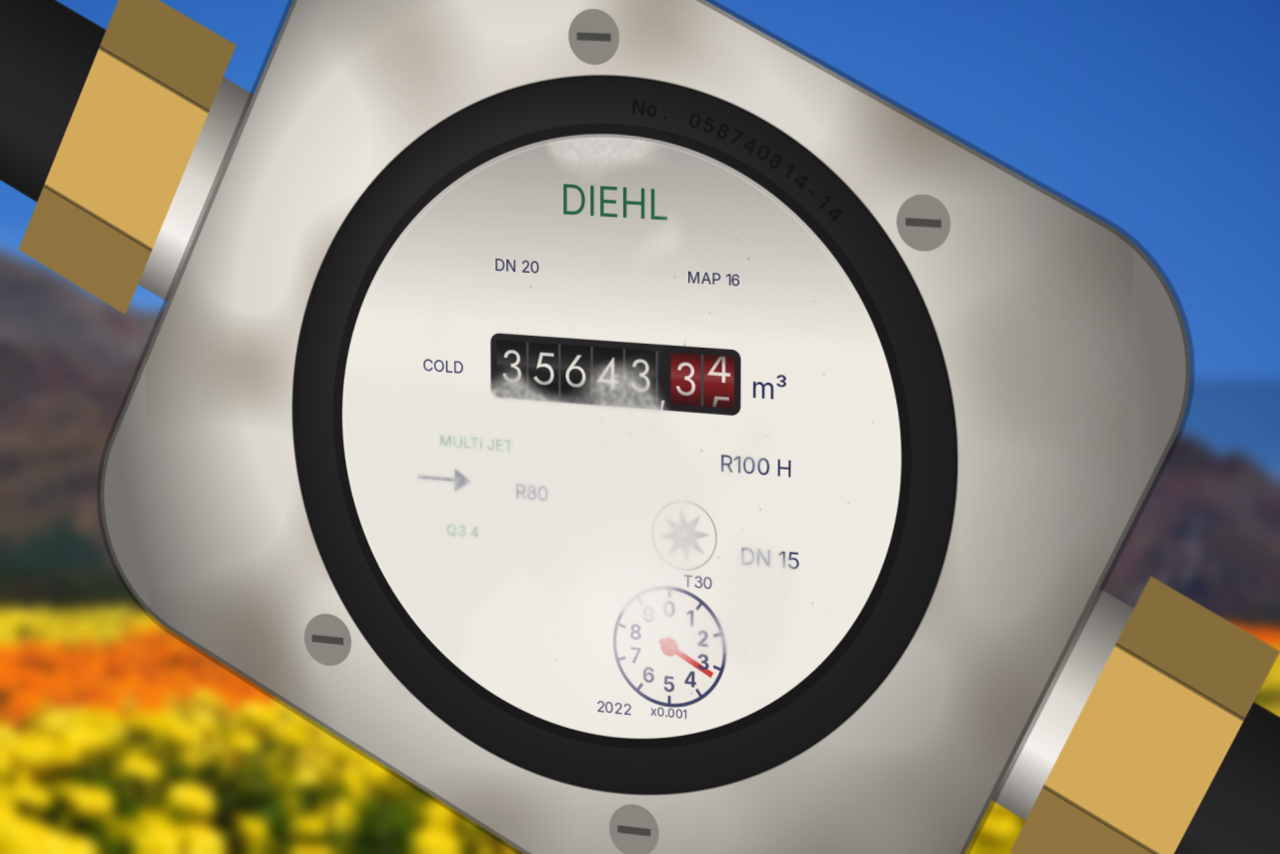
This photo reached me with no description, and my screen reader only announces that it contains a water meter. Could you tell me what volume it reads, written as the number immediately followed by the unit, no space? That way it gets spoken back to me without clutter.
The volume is 35643.343m³
